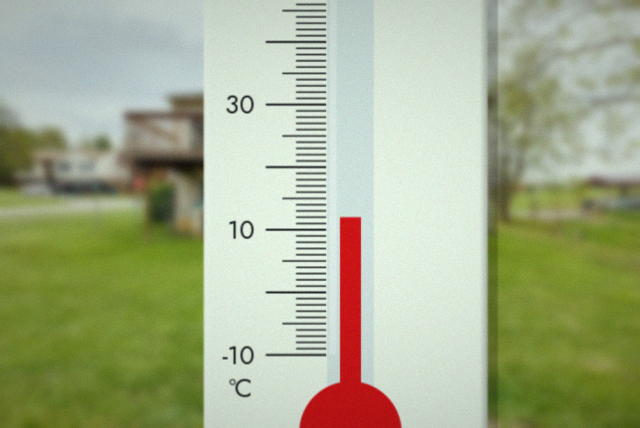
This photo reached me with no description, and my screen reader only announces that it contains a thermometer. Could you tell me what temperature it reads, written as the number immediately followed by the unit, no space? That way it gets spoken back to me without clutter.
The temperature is 12°C
